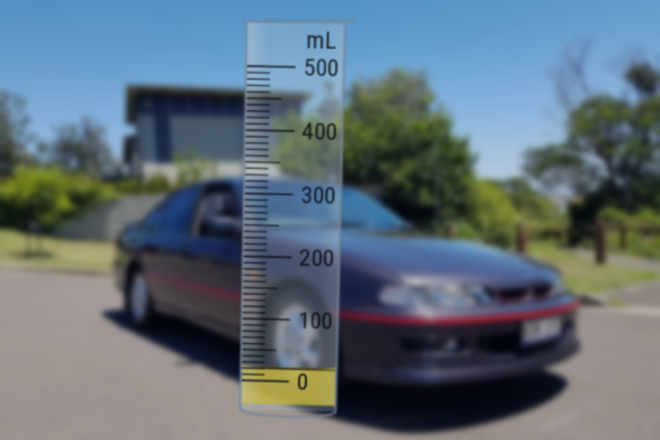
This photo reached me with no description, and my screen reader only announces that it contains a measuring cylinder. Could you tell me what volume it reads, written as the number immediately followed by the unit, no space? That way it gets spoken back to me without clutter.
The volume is 20mL
